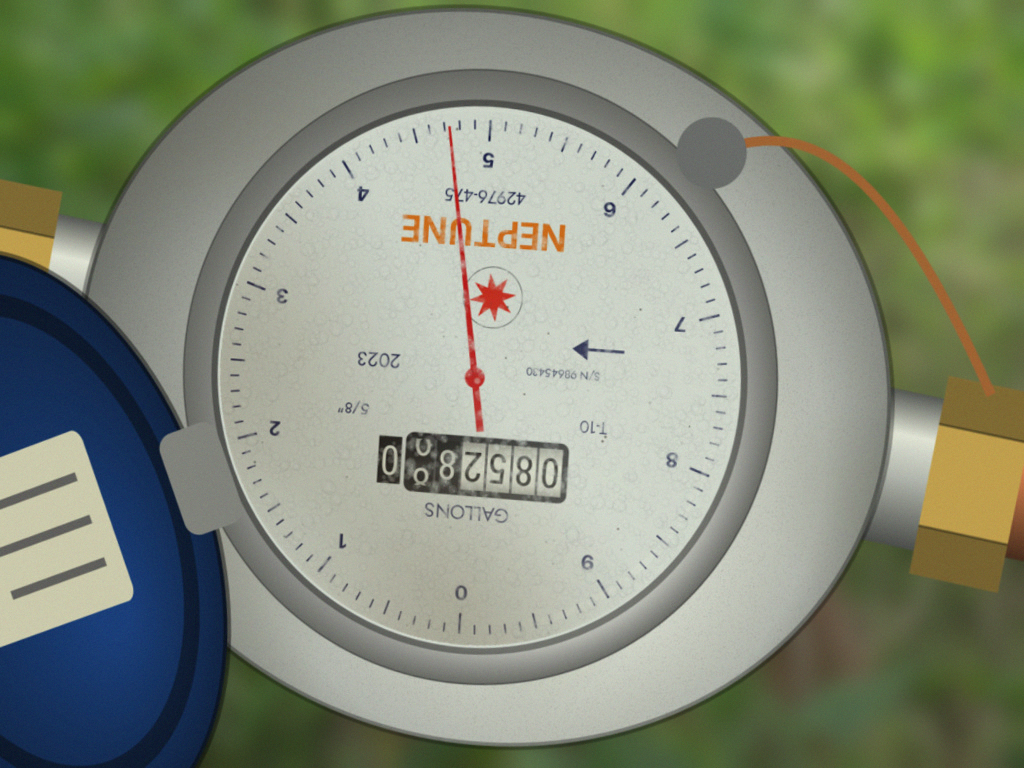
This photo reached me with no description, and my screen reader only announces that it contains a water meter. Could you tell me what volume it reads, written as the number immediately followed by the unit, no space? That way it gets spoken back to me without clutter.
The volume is 852884.7gal
